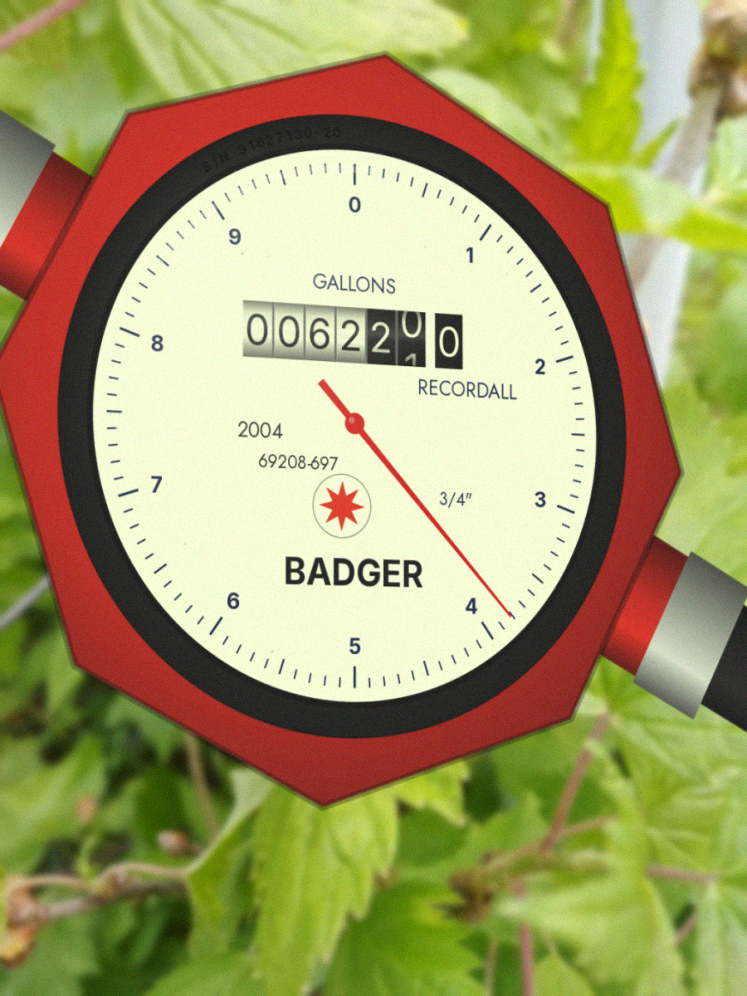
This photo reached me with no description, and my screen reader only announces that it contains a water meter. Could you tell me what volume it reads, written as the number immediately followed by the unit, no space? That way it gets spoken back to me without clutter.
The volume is 62203.8gal
